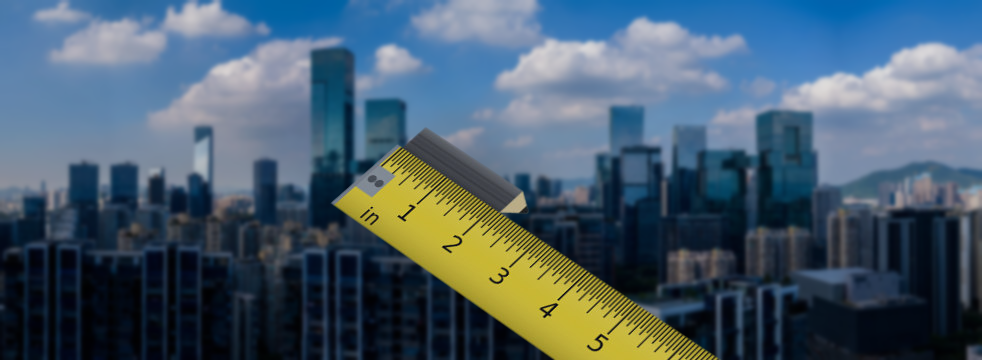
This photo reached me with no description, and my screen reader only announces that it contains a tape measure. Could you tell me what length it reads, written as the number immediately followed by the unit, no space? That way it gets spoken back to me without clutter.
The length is 2.5in
